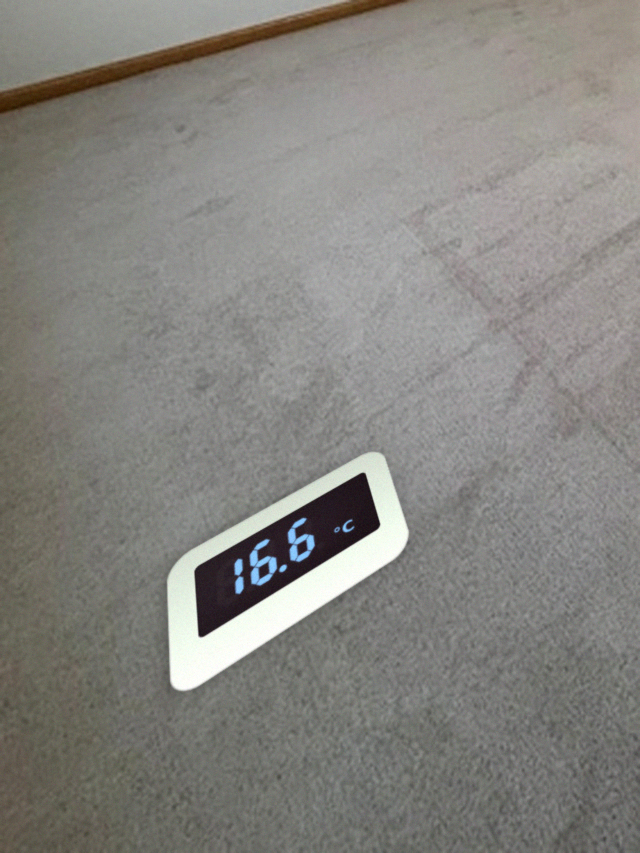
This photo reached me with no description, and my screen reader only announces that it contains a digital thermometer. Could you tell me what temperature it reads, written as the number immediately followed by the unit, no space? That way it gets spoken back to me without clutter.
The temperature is 16.6°C
